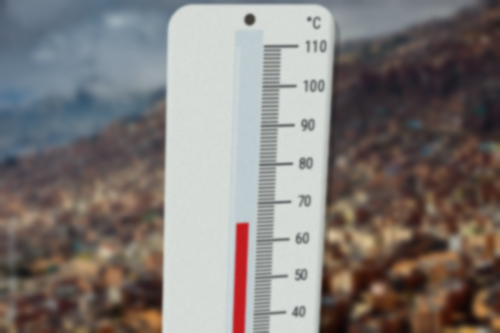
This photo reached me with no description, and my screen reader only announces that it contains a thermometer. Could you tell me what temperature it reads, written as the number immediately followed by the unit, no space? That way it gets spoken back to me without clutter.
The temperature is 65°C
